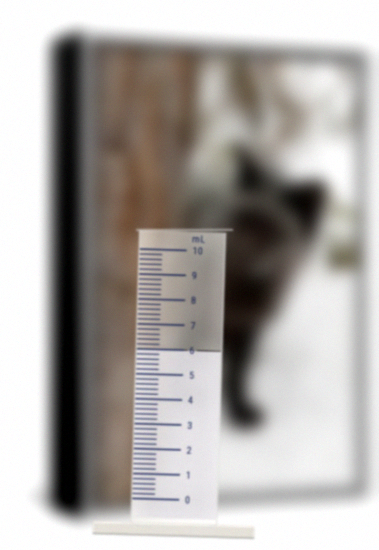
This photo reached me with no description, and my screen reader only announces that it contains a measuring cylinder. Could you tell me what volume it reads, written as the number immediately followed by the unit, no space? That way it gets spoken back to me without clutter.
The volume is 6mL
